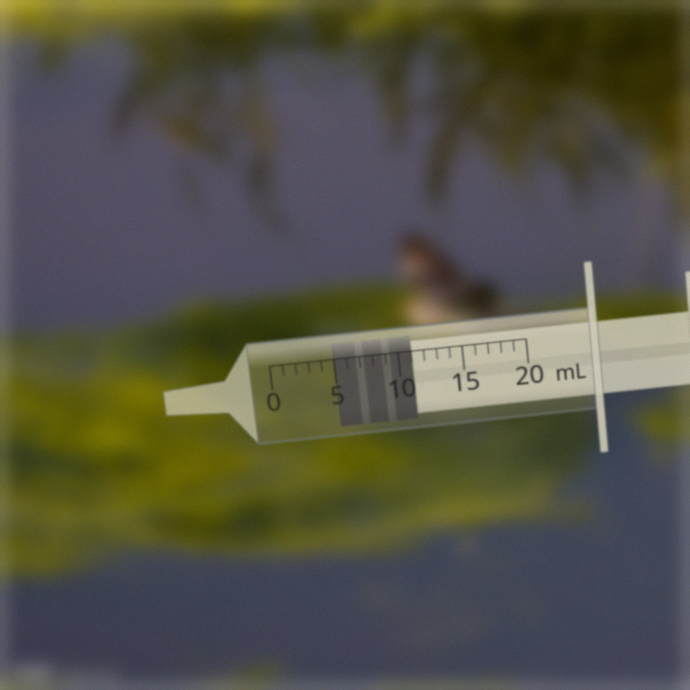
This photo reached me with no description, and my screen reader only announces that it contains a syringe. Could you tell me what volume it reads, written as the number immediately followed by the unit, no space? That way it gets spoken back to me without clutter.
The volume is 5mL
